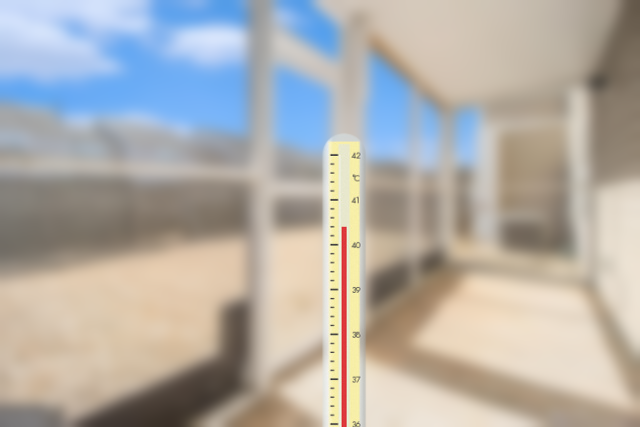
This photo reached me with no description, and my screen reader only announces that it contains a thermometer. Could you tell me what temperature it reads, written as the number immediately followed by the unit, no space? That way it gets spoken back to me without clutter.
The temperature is 40.4°C
